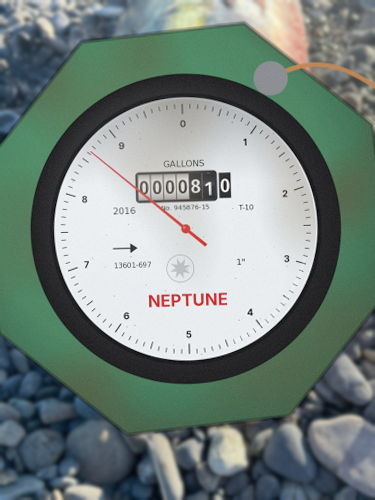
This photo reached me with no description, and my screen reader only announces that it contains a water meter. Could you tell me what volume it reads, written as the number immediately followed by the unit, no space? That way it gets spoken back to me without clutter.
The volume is 808.6gal
